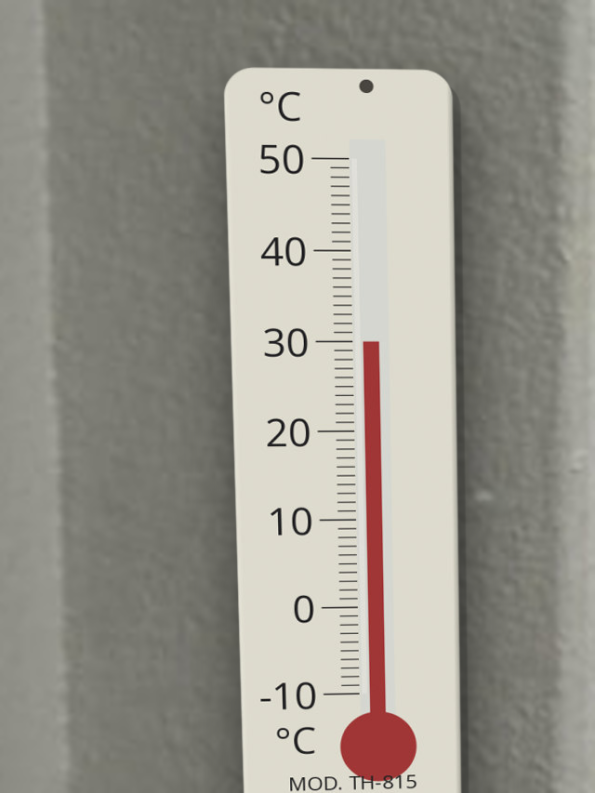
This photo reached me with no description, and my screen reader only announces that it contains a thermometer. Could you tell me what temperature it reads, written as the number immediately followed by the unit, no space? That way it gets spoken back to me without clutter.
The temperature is 30°C
